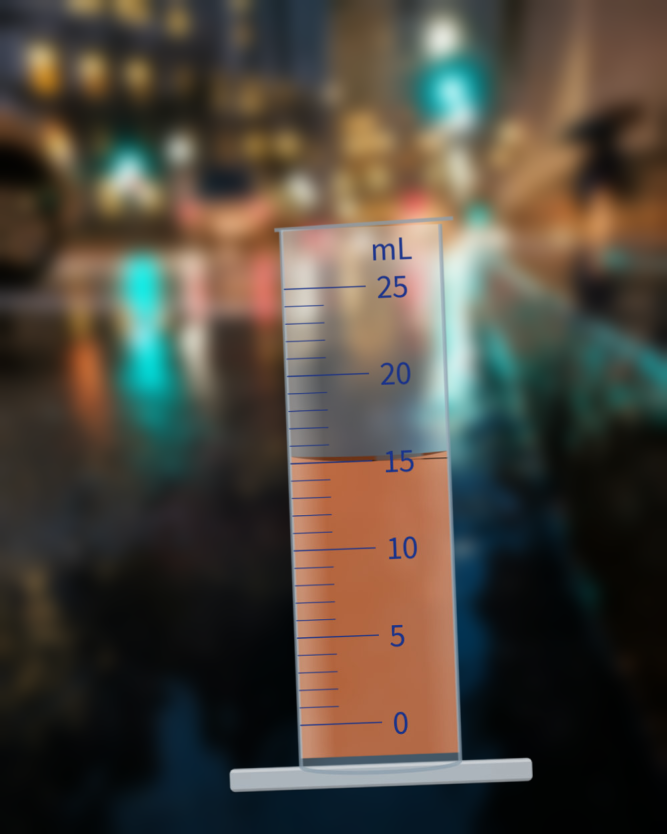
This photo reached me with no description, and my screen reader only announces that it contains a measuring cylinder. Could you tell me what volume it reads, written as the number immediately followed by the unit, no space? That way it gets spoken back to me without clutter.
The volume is 15mL
